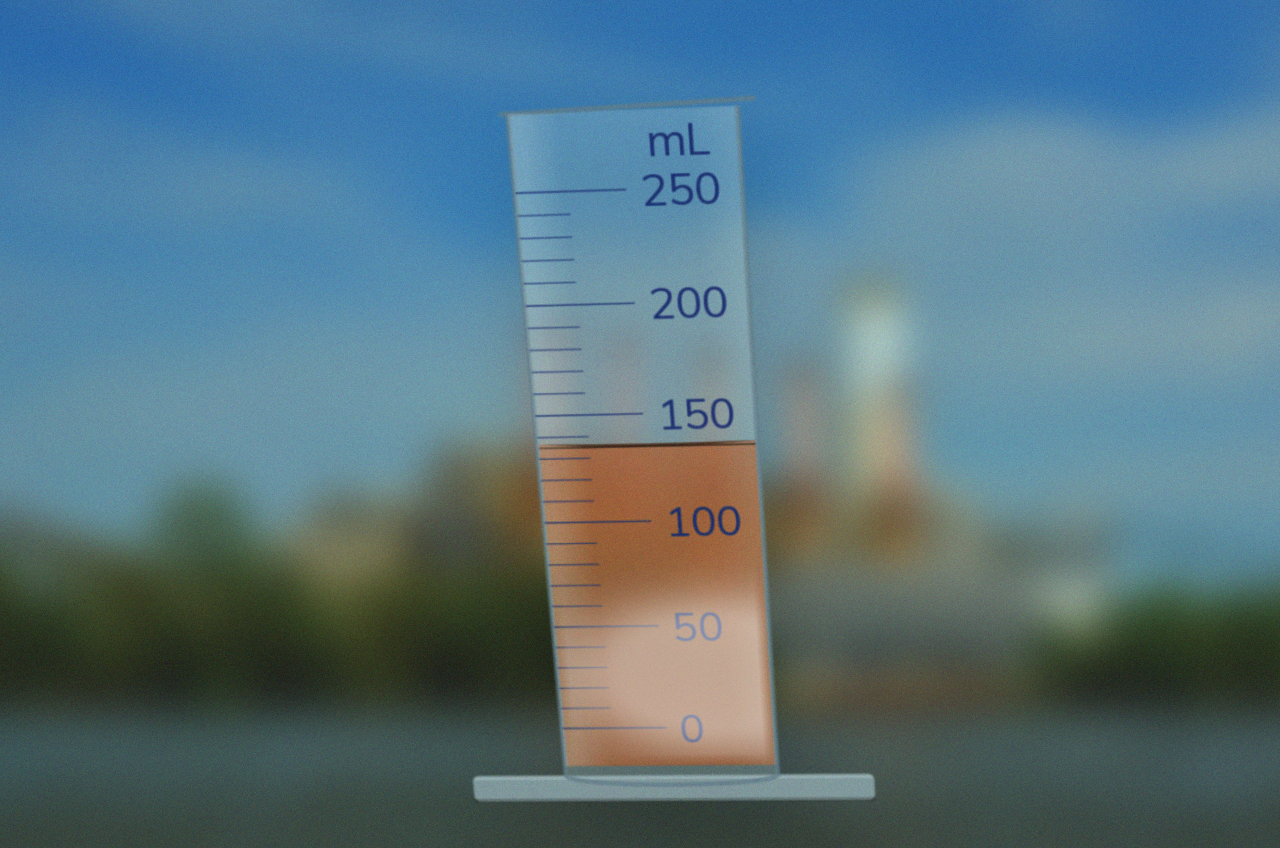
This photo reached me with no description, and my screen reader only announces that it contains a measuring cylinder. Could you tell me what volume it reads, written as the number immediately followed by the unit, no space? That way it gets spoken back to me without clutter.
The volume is 135mL
